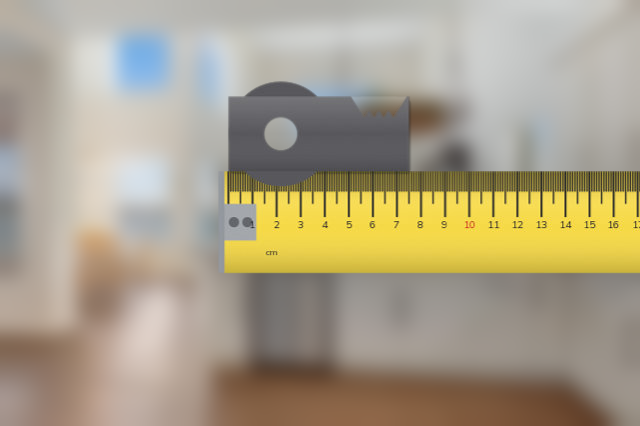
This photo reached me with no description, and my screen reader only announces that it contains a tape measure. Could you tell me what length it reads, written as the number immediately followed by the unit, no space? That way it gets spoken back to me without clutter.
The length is 7.5cm
